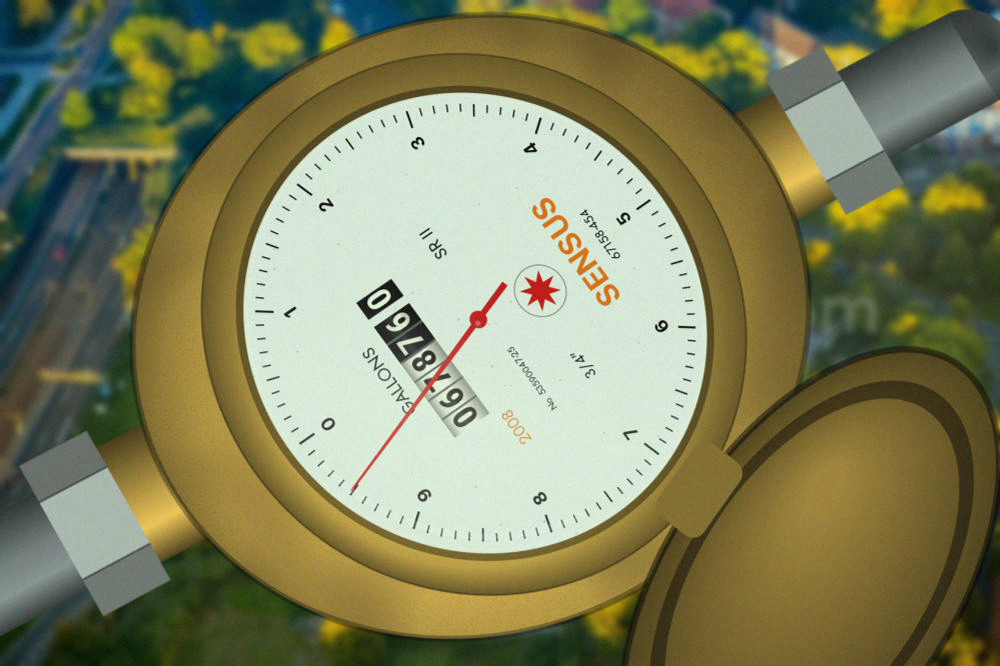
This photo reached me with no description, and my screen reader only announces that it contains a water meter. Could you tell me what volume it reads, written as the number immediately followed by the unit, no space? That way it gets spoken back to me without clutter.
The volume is 678759.5gal
